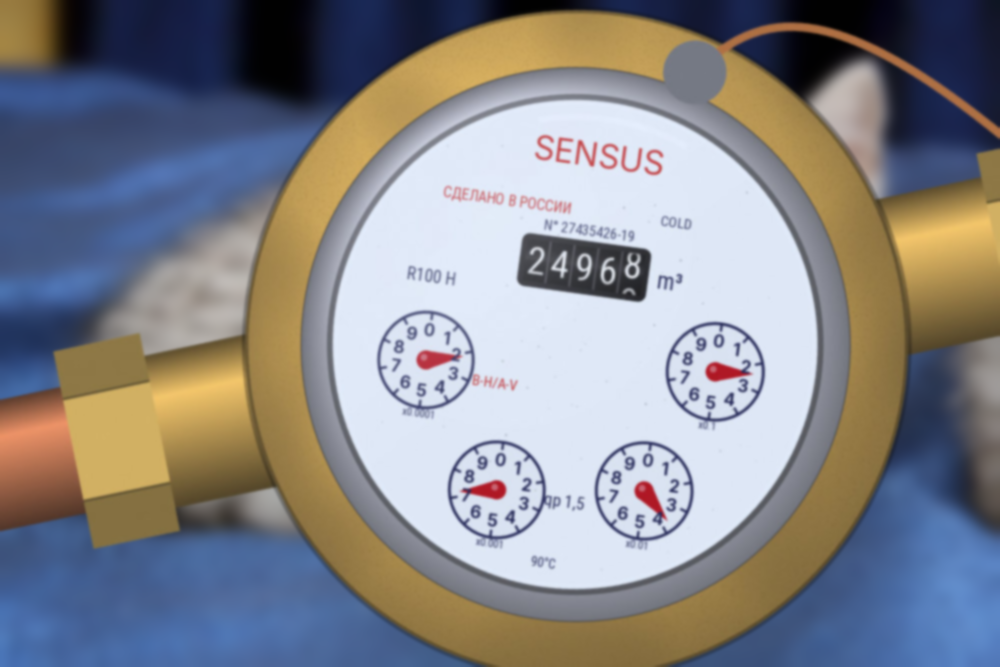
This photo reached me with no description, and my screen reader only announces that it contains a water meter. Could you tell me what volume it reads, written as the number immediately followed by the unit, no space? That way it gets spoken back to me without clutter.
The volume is 24968.2372m³
